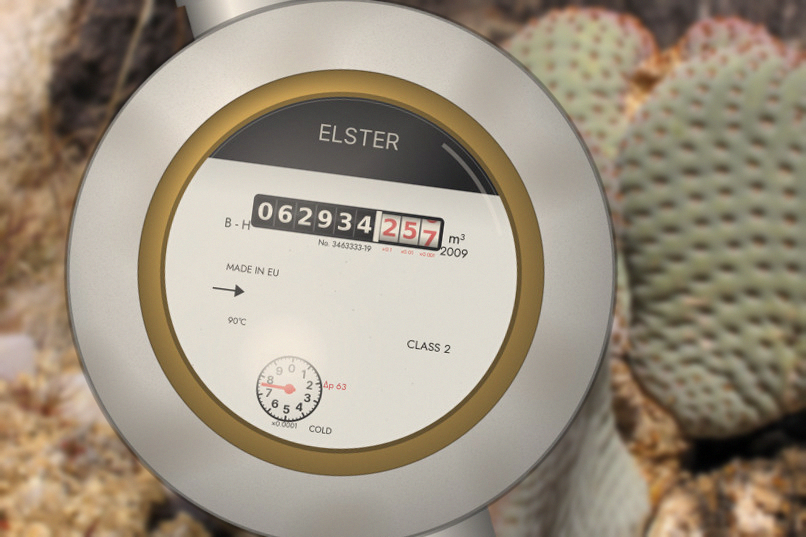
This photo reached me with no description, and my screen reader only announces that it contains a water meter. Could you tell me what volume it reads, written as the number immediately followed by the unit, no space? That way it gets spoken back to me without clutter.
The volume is 62934.2567m³
